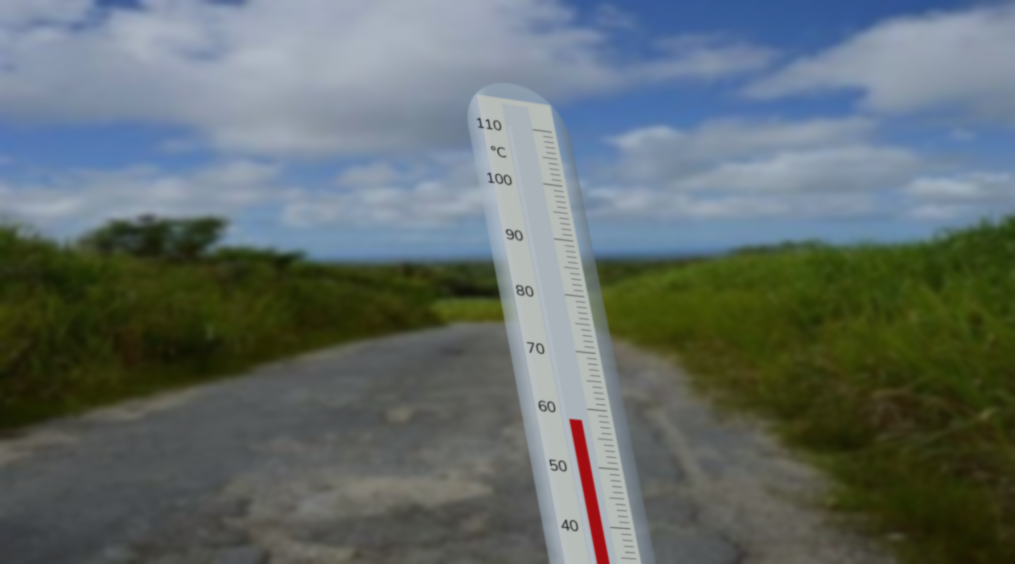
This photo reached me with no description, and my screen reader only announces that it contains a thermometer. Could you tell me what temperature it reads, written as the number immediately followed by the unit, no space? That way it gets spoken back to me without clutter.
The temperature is 58°C
